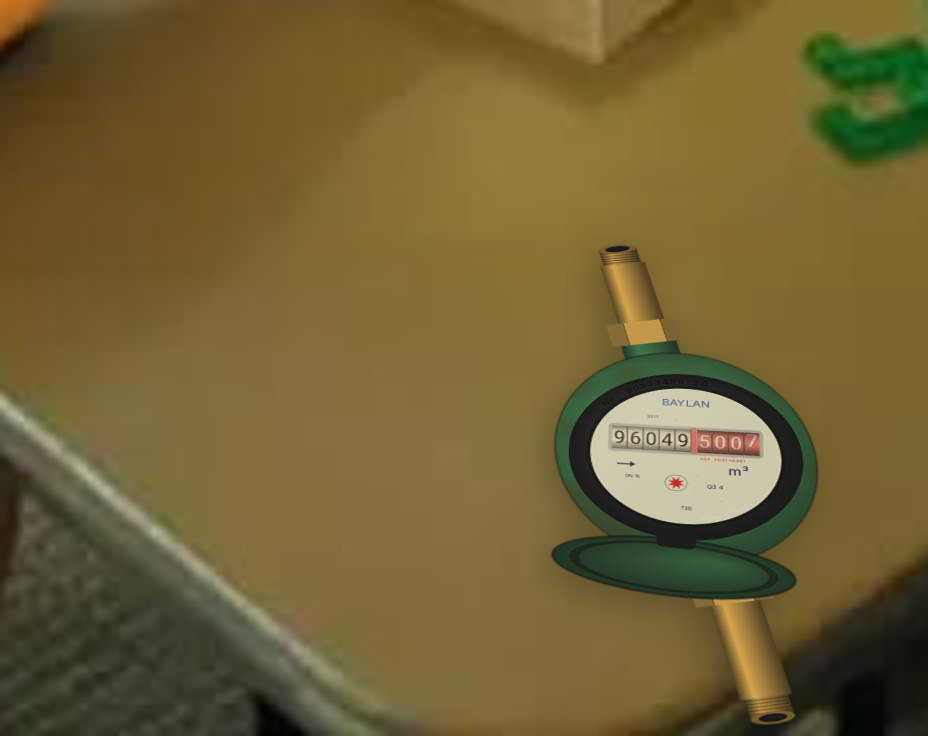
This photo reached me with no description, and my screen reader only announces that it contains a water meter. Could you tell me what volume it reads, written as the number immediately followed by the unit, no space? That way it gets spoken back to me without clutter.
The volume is 96049.5007m³
